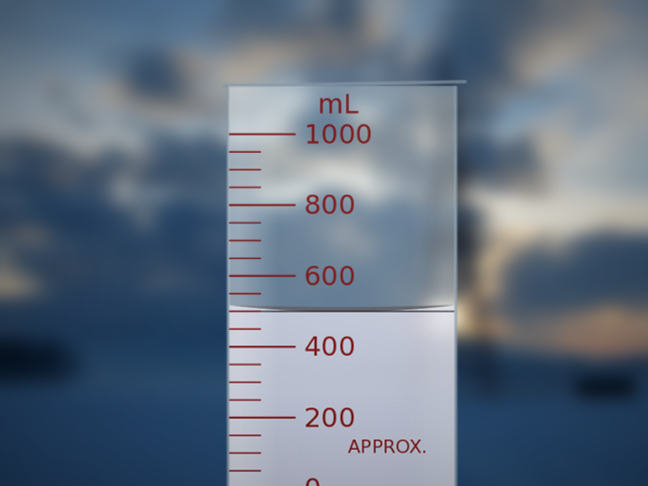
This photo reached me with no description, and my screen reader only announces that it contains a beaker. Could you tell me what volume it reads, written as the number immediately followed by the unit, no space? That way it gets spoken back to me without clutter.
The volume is 500mL
